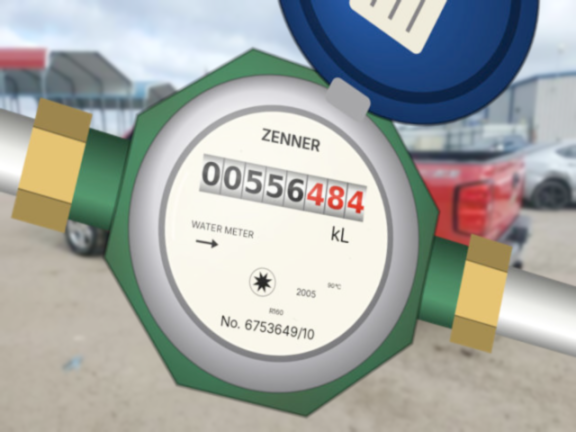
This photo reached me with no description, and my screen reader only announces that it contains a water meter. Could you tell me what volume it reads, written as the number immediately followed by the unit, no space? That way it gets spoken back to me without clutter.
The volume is 556.484kL
